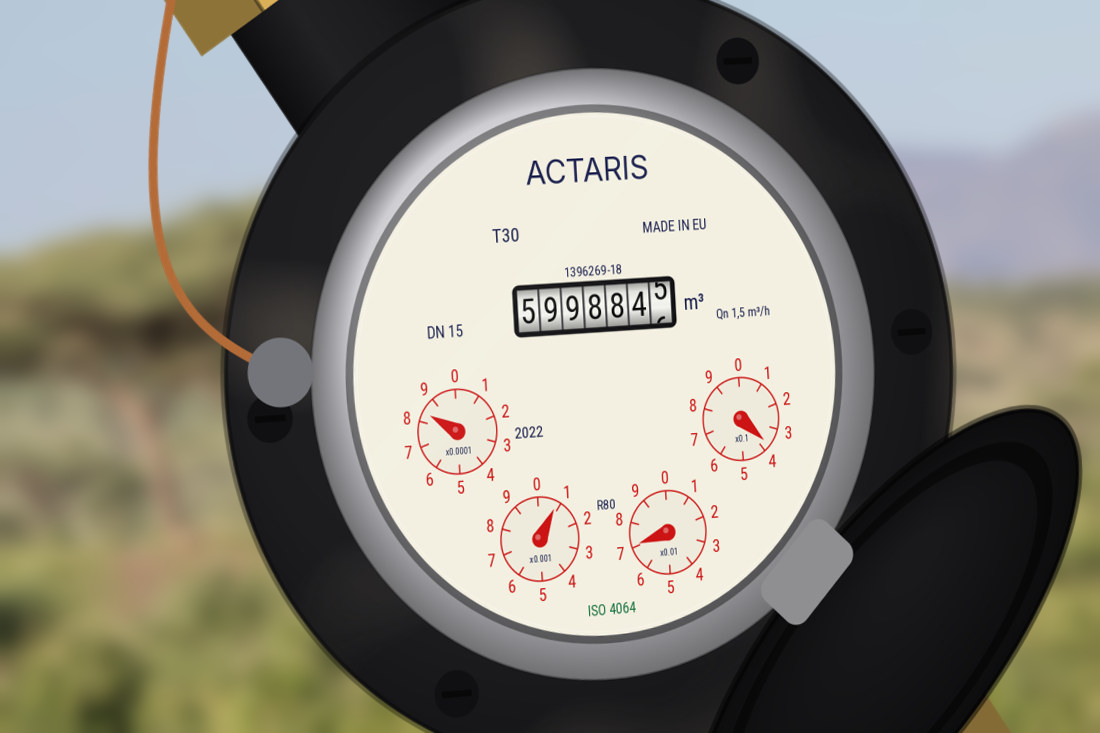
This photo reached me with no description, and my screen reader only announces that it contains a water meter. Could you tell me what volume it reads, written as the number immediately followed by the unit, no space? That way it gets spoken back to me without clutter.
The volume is 5998845.3708m³
